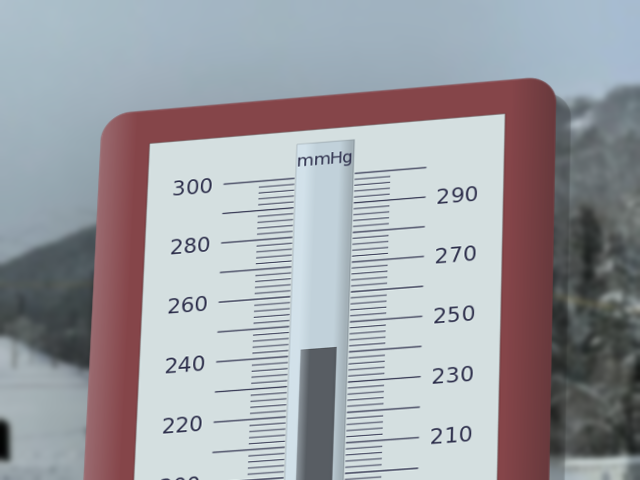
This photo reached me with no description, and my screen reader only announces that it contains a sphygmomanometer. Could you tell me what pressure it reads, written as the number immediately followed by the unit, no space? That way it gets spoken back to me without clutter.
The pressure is 242mmHg
